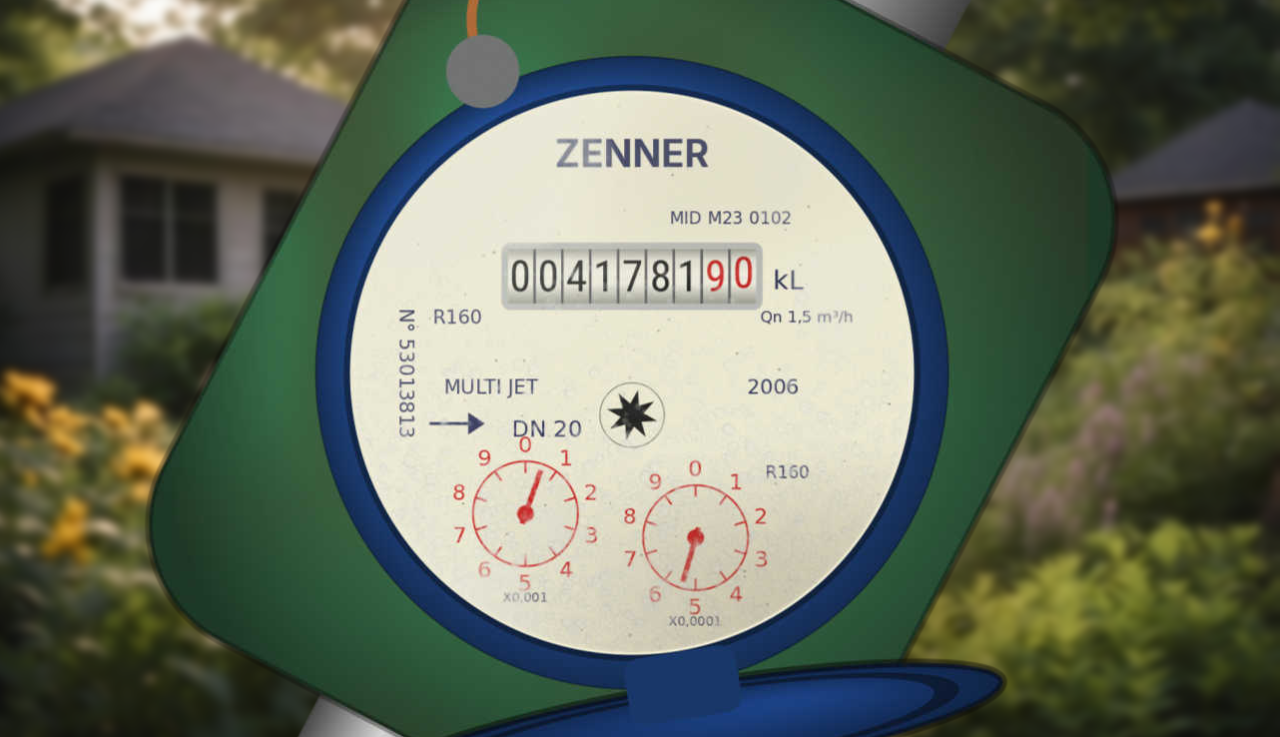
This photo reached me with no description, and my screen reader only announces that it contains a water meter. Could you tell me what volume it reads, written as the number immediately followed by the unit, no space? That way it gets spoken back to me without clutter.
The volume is 41781.9005kL
